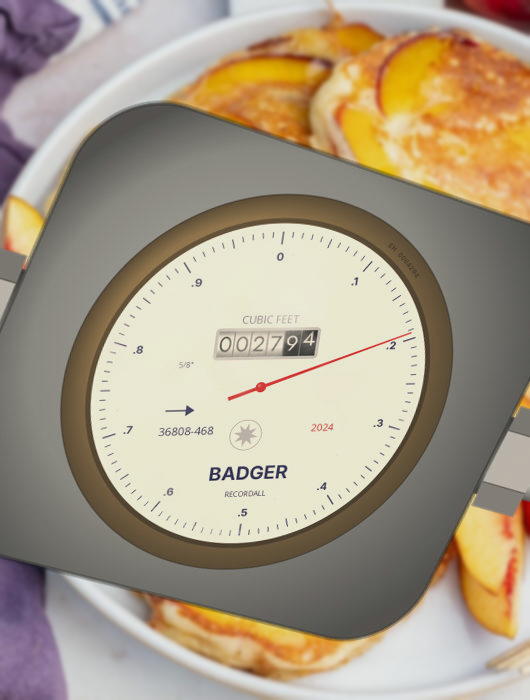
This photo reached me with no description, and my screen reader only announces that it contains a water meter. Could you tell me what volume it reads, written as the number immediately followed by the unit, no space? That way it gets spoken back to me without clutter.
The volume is 2794.19ft³
